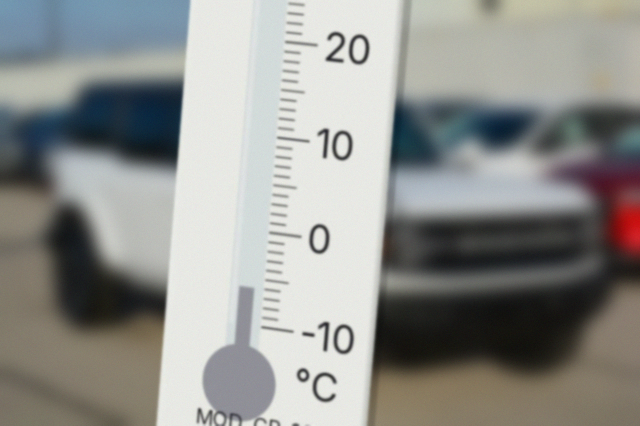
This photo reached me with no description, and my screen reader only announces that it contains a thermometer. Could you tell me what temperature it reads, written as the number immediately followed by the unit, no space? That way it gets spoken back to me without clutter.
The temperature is -6°C
